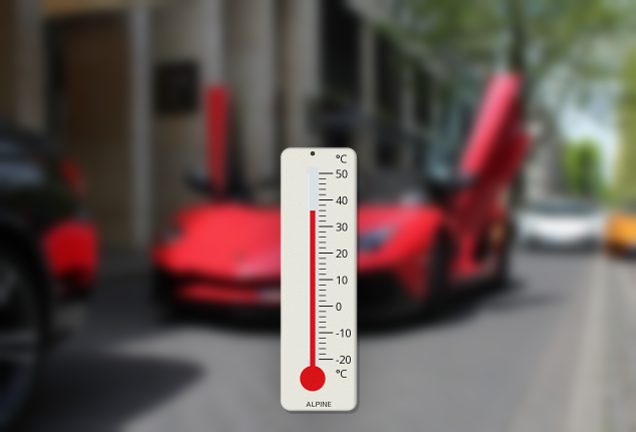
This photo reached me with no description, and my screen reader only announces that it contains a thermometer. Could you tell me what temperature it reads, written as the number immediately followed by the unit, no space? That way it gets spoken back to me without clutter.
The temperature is 36°C
